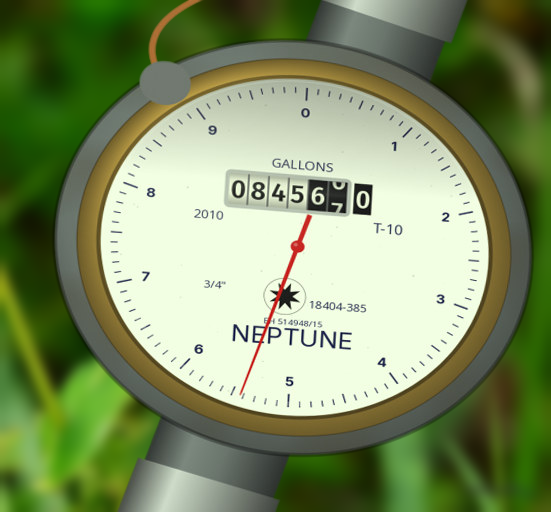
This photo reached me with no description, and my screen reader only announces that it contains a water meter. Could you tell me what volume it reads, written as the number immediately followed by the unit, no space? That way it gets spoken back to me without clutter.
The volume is 845665.4gal
